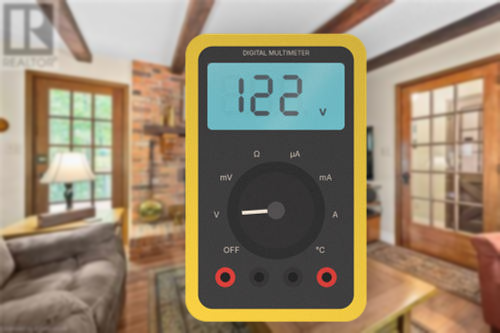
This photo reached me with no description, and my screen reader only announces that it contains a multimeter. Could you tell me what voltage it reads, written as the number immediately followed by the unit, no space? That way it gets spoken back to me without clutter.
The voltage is 122V
